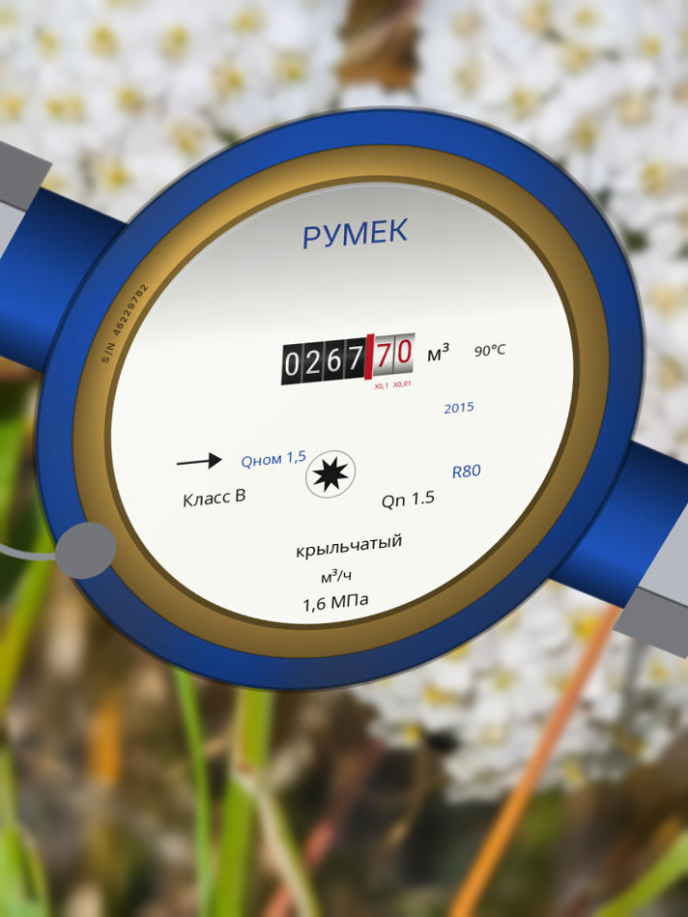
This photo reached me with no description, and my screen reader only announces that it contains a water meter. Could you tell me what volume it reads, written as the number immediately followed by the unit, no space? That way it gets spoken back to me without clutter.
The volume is 267.70m³
